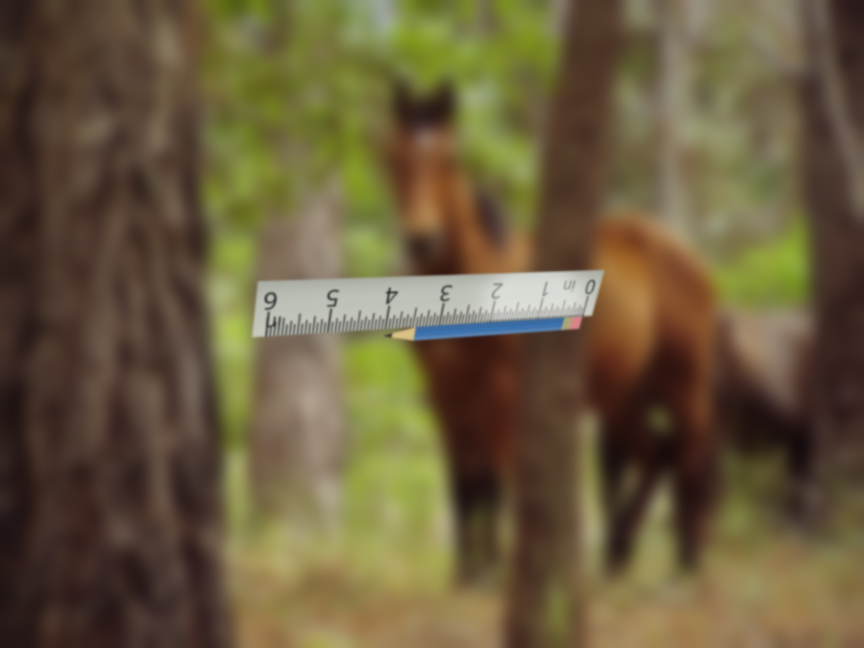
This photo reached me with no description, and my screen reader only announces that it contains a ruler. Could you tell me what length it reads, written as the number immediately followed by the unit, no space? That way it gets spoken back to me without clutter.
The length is 4in
